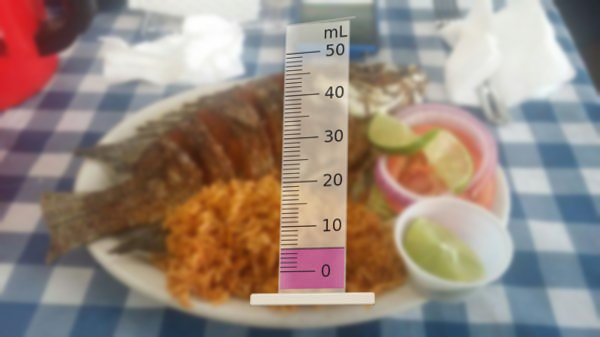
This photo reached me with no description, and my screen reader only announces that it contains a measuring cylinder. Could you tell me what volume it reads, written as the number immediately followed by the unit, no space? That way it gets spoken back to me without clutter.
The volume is 5mL
